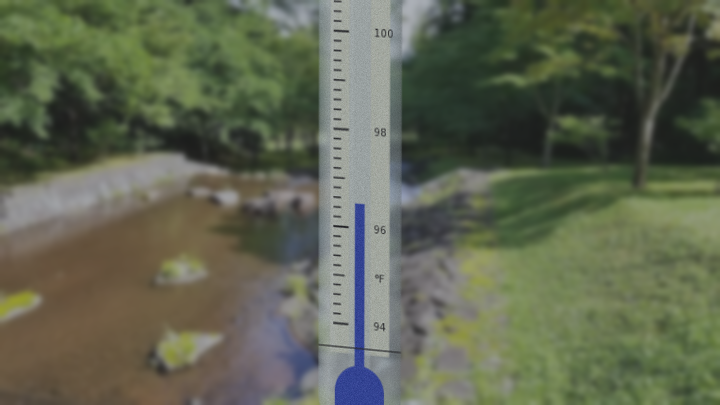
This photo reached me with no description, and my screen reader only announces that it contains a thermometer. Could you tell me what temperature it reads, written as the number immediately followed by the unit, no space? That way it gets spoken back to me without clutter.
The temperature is 96.5°F
